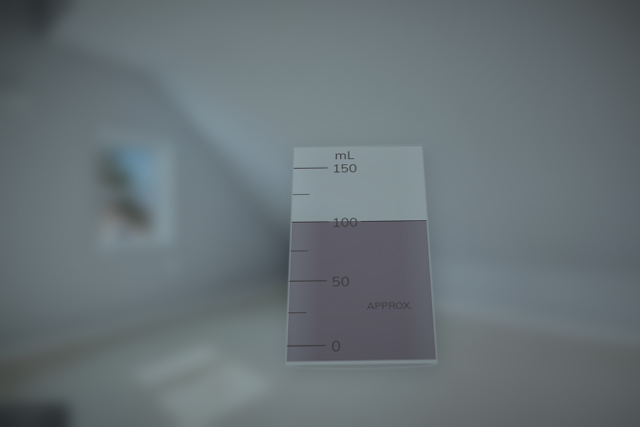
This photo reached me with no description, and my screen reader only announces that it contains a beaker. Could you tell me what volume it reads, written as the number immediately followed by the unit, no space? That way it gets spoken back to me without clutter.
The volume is 100mL
